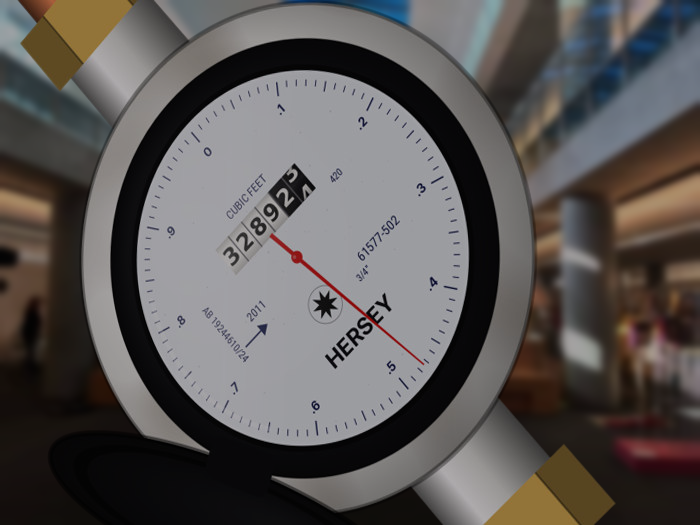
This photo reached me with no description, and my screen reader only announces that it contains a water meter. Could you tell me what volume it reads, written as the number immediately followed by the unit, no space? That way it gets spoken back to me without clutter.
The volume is 328923.47ft³
